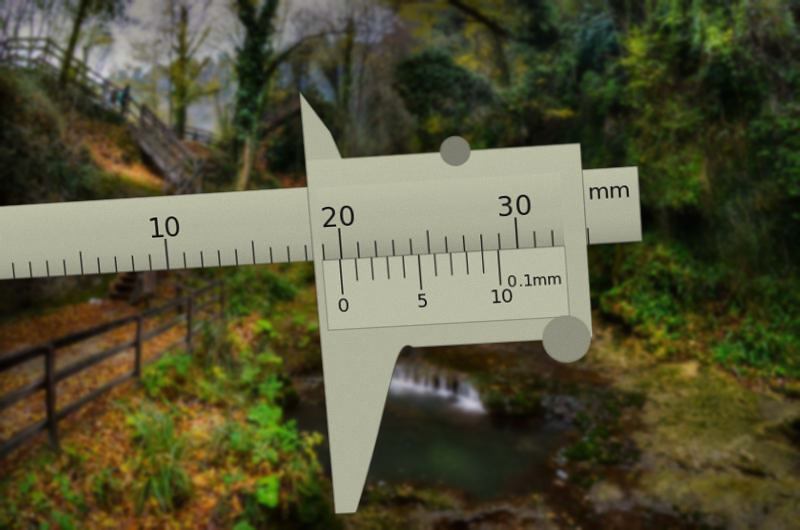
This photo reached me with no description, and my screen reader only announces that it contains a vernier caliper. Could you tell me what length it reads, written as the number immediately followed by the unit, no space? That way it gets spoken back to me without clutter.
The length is 19.9mm
